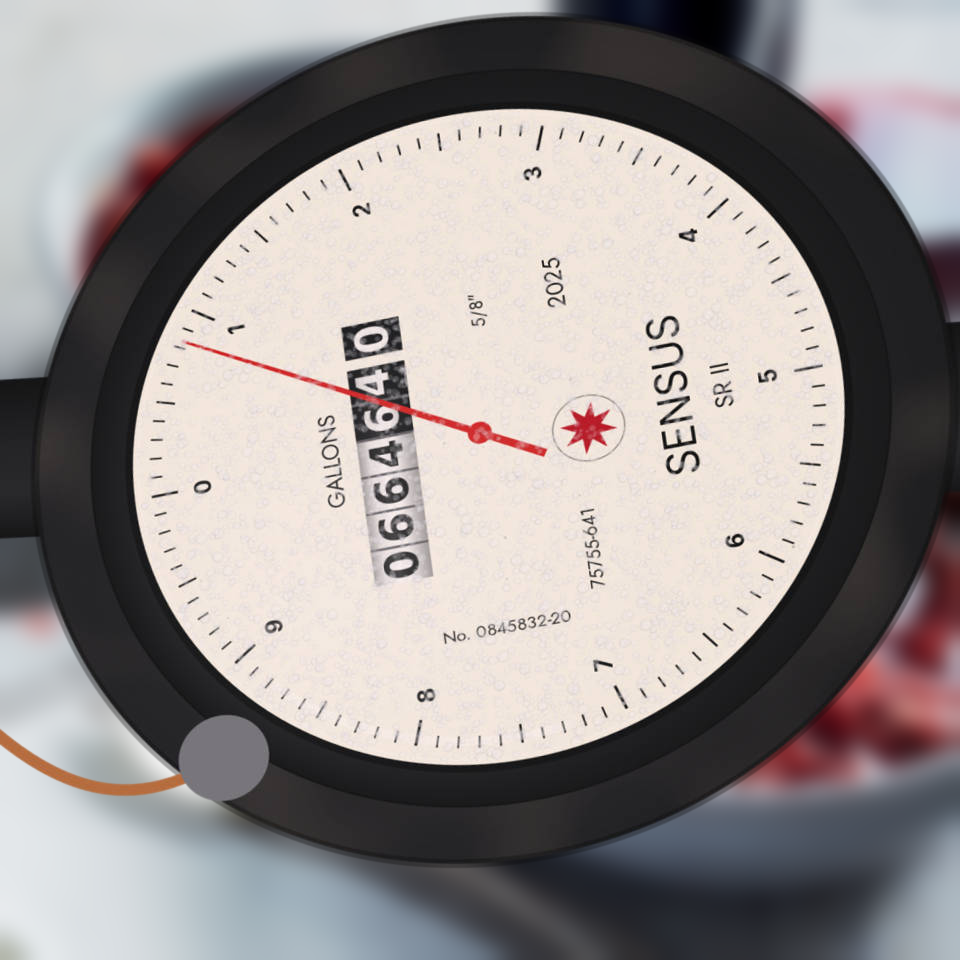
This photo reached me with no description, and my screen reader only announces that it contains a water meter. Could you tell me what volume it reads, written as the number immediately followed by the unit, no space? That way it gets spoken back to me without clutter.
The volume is 664640.8gal
